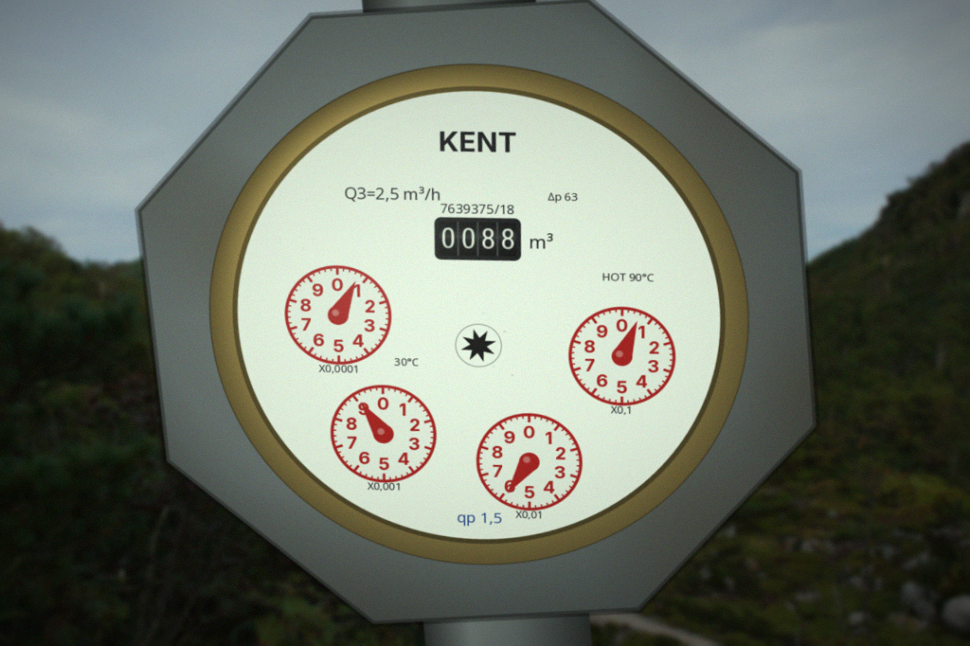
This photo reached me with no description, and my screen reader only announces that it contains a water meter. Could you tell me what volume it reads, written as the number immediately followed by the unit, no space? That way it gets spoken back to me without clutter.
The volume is 88.0590m³
